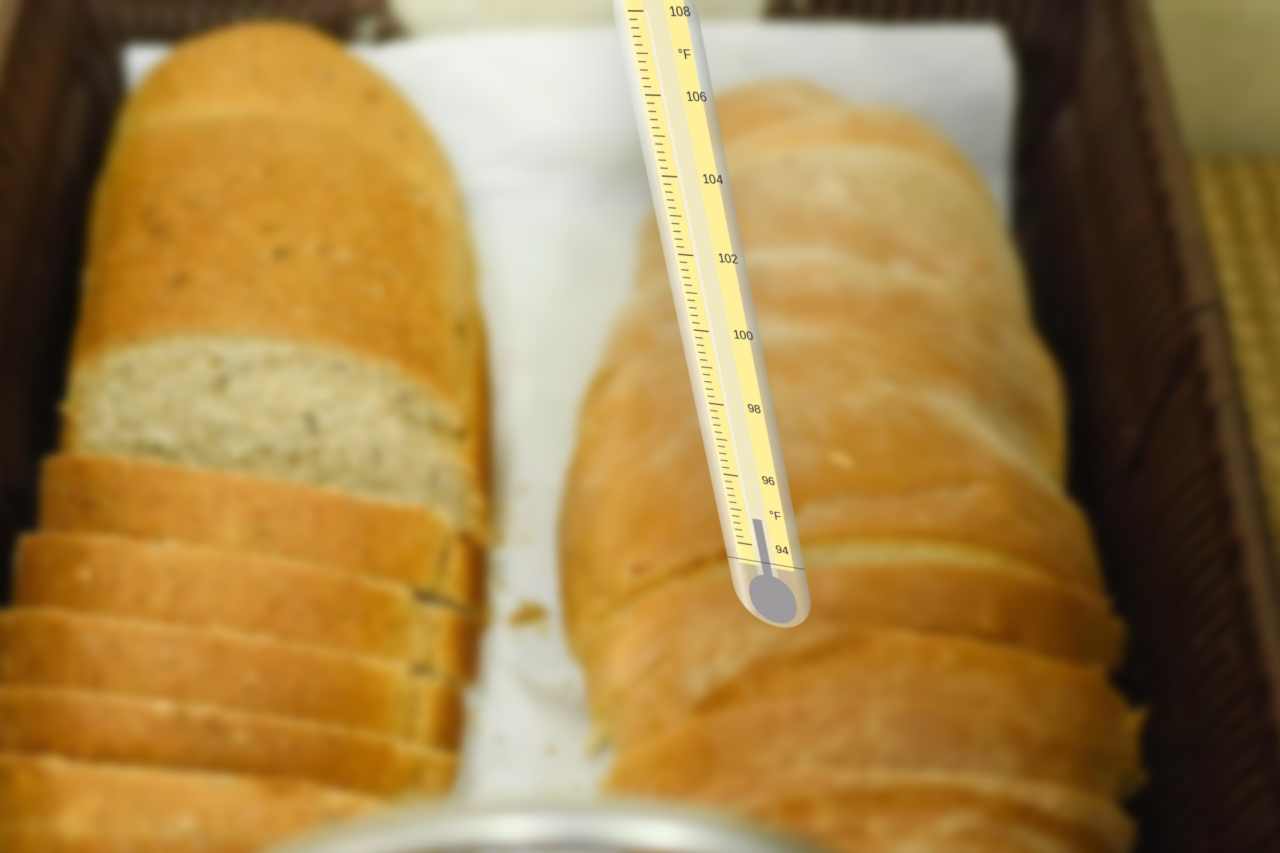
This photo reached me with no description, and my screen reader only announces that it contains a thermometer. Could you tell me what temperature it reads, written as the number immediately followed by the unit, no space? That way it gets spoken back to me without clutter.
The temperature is 94.8°F
